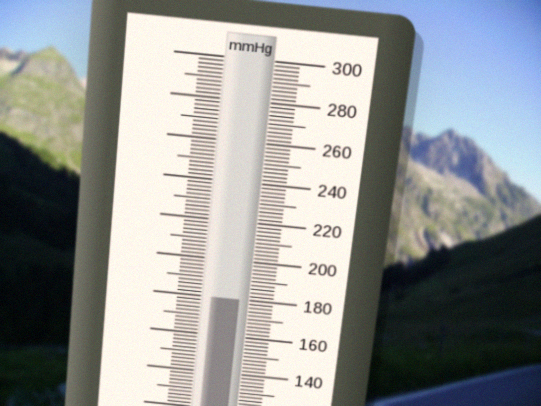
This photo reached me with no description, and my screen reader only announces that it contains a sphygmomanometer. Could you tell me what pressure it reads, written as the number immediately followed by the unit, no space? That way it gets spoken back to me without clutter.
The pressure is 180mmHg
